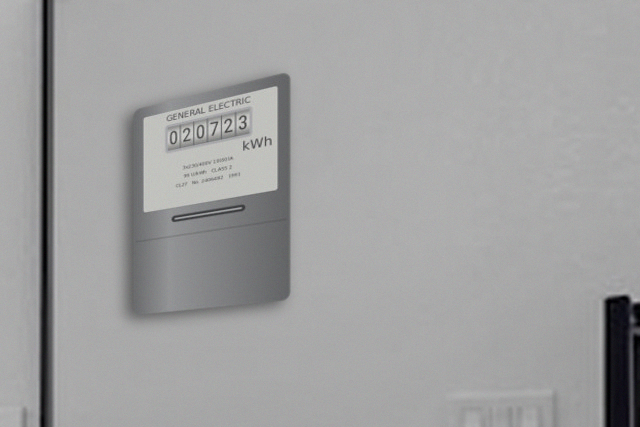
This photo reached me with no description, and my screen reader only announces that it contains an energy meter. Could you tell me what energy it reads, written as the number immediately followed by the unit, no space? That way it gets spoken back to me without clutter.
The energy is 20723kWh
